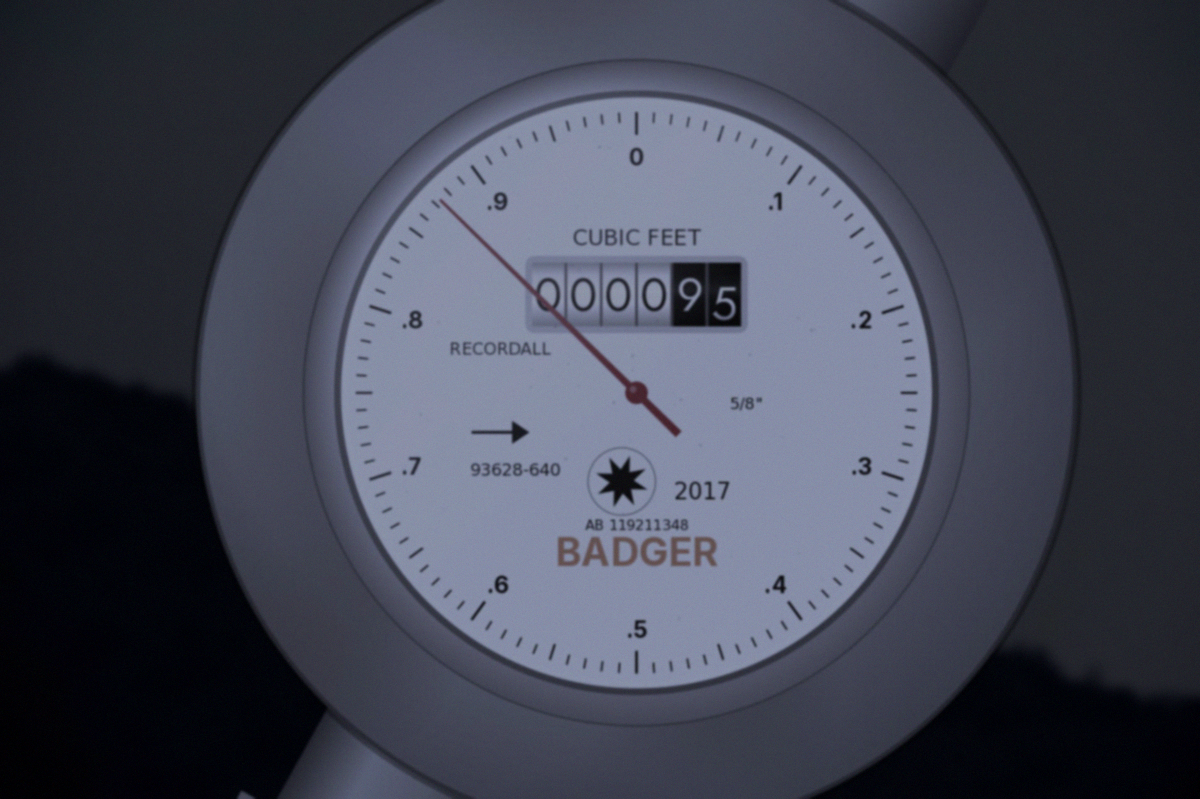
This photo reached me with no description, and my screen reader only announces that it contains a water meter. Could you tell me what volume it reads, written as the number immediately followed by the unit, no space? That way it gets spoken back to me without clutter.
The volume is 94.87ft³
